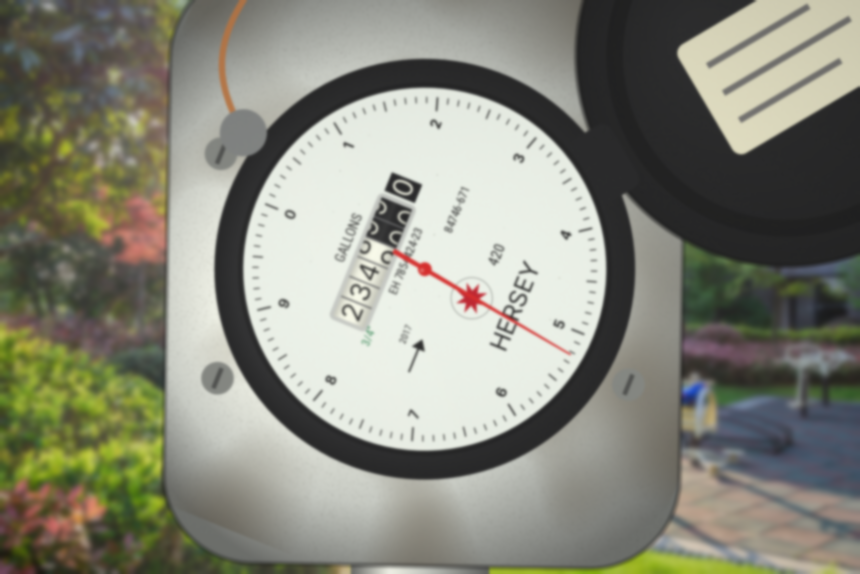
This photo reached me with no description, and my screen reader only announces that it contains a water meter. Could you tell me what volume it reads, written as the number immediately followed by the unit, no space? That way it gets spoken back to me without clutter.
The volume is 2348995.2gal
